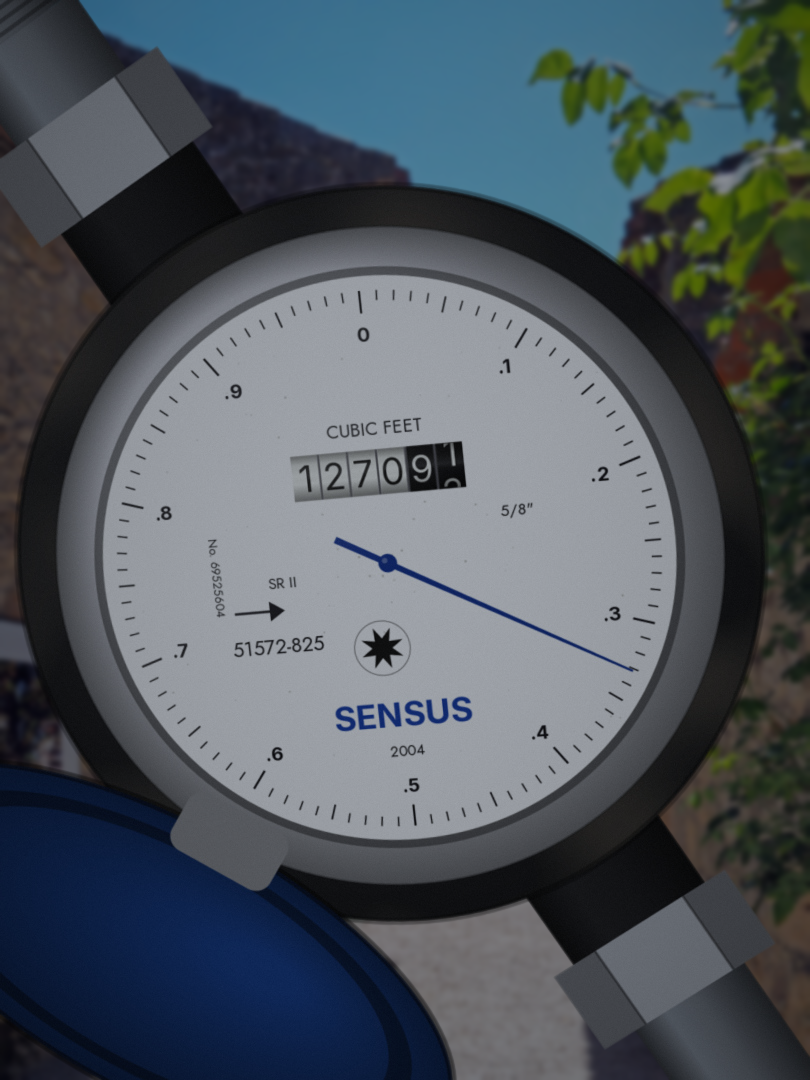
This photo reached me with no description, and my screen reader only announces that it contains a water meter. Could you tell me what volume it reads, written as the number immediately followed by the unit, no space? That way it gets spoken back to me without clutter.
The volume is 127091.33ft³
